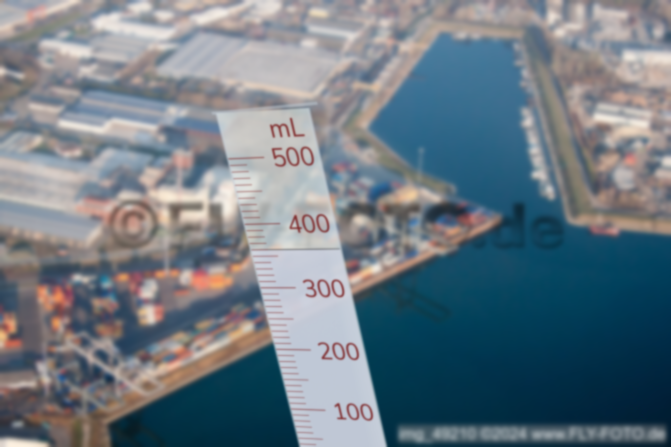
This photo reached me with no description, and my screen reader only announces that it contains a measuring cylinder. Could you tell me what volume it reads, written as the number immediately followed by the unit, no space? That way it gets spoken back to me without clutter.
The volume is 360mL
